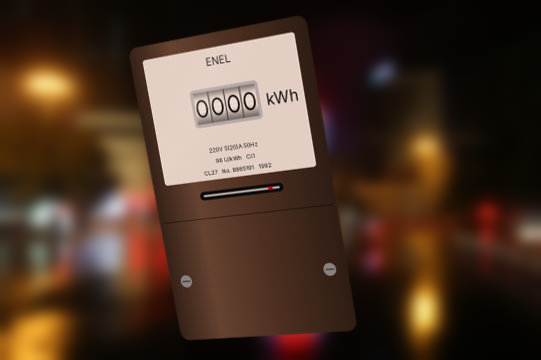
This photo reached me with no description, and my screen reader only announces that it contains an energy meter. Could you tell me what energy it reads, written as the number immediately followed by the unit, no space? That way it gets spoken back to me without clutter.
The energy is 0kWh
